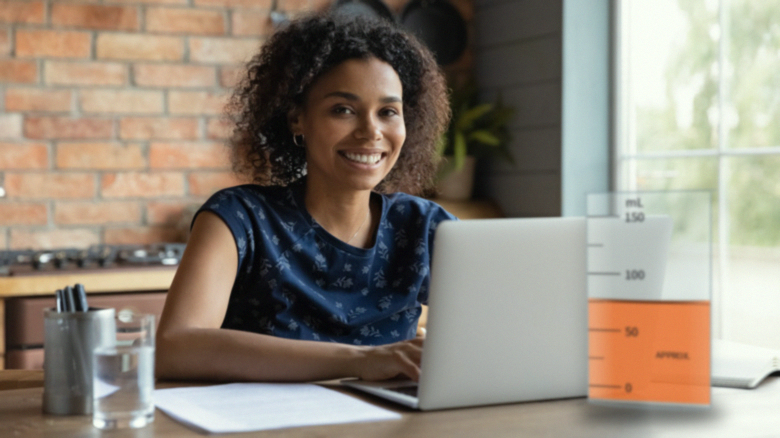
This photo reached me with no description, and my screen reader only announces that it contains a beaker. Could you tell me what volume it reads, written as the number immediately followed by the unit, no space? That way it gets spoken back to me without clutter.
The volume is 75mL
